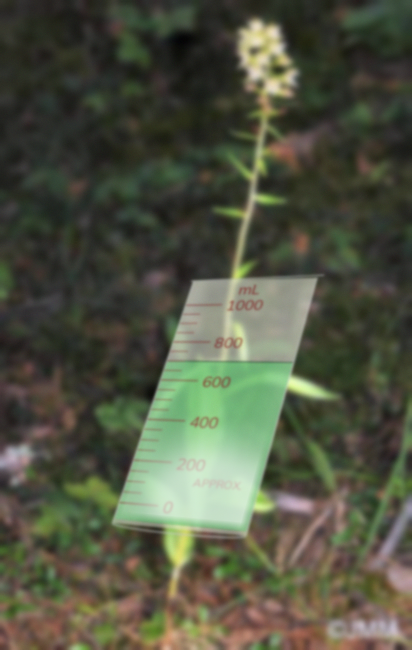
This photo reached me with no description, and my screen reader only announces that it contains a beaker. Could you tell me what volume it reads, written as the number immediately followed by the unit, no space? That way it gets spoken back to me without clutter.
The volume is 700mL
